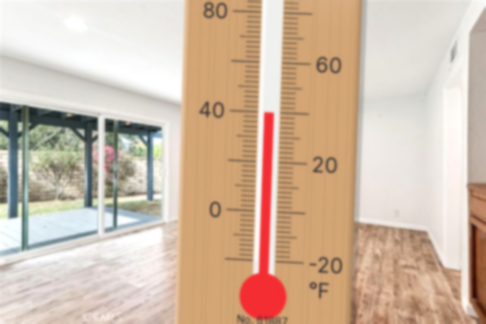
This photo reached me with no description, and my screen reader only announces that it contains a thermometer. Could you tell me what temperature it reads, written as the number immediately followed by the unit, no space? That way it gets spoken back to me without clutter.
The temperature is 40°F
